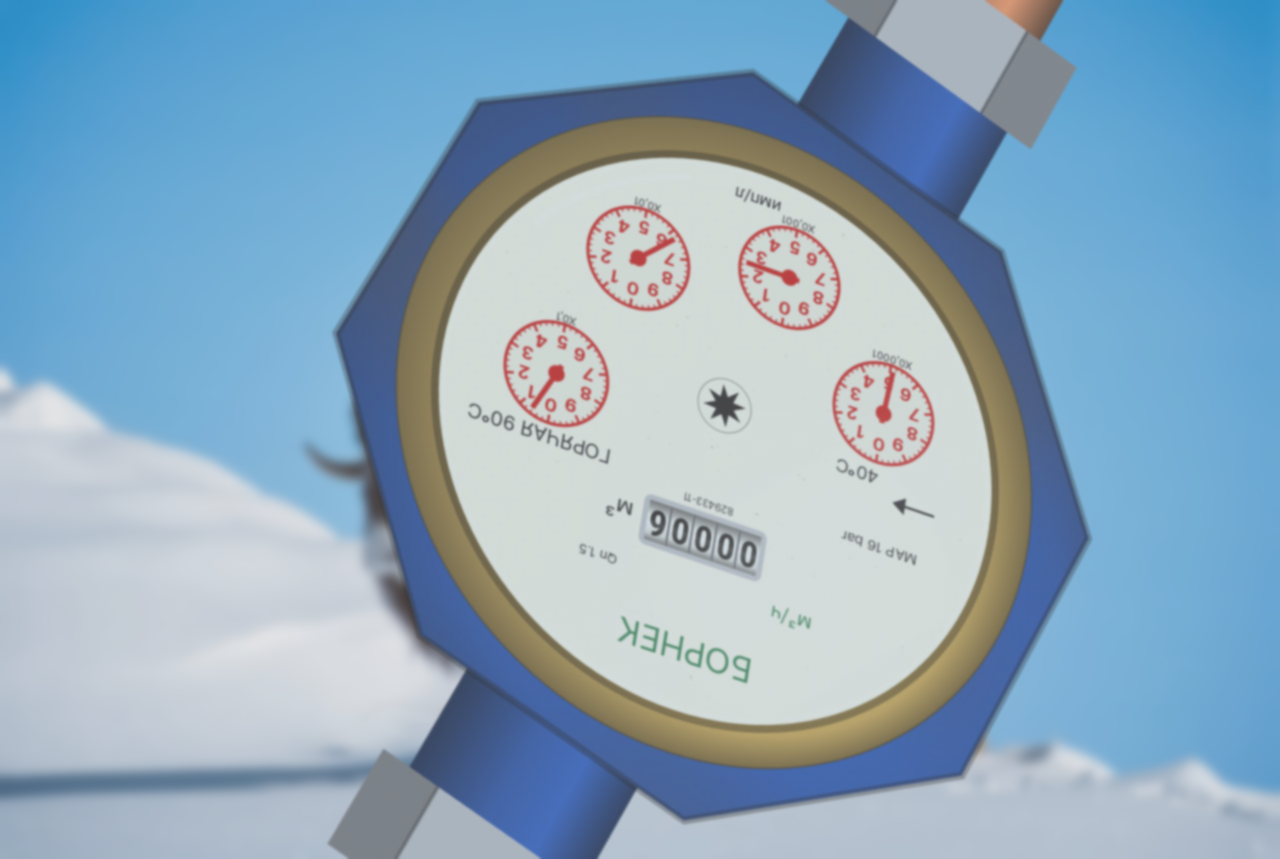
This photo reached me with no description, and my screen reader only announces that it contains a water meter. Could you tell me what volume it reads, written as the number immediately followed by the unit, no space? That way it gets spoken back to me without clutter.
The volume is 6.0625m³
